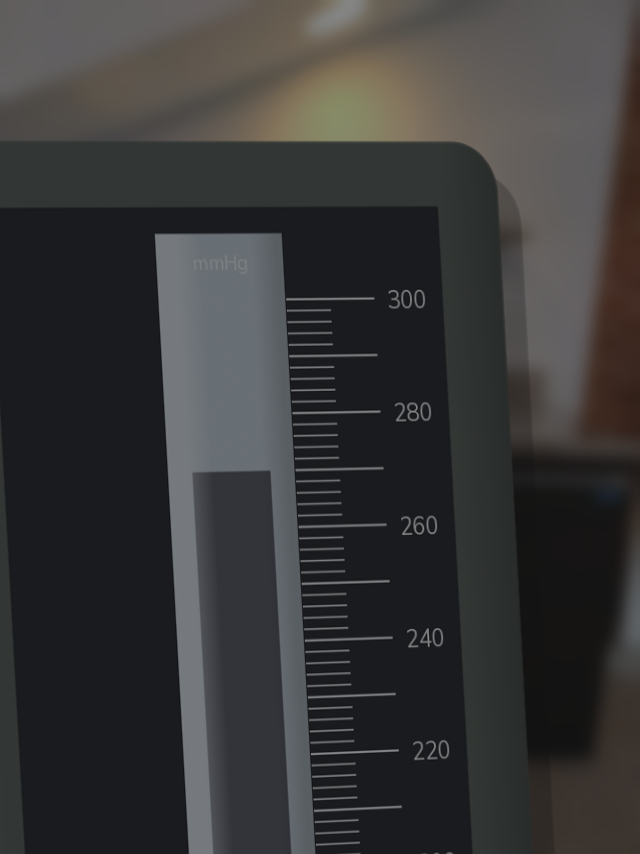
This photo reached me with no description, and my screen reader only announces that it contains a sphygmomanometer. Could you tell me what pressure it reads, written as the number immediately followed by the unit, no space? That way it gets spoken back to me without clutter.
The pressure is 270mmHg
